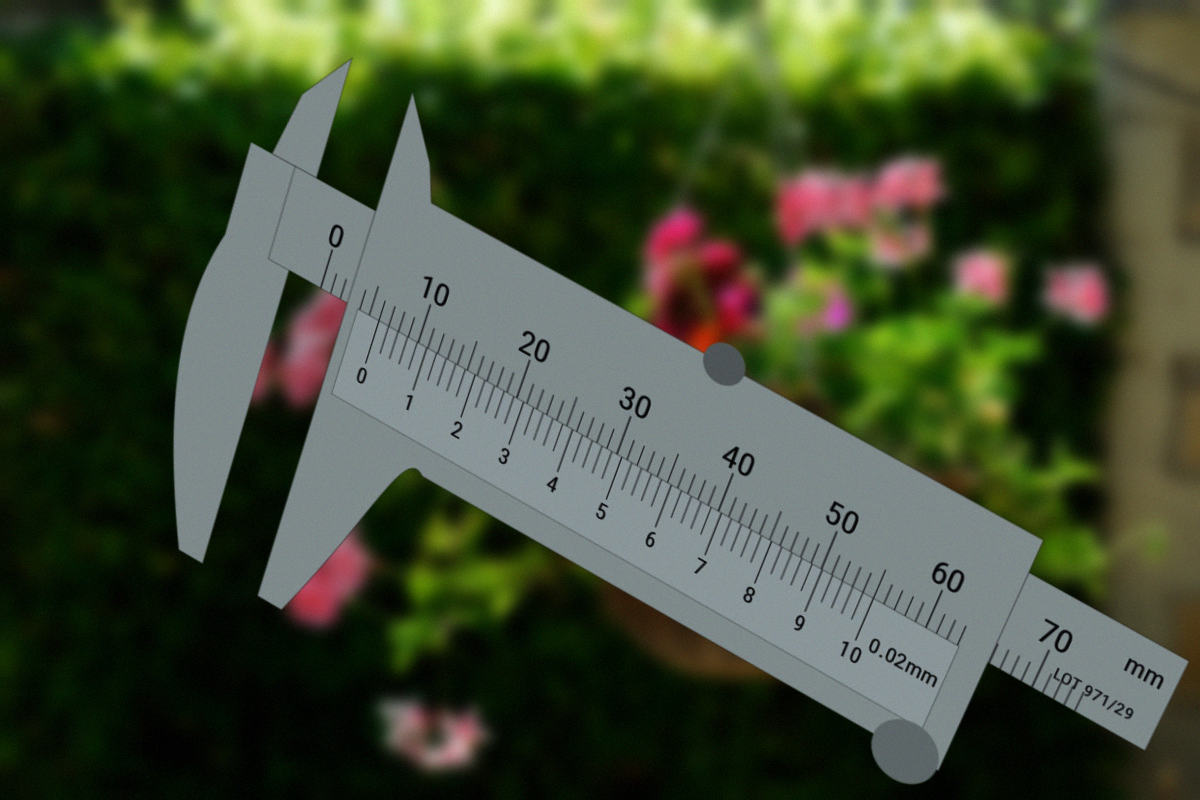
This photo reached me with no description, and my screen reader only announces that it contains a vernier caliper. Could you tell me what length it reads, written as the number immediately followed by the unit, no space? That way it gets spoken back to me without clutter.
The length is 6.0mm
